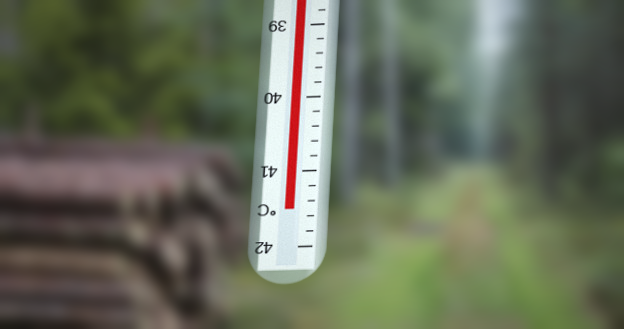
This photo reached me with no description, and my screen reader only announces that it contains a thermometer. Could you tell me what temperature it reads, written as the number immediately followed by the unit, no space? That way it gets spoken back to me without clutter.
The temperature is 41.5°C
